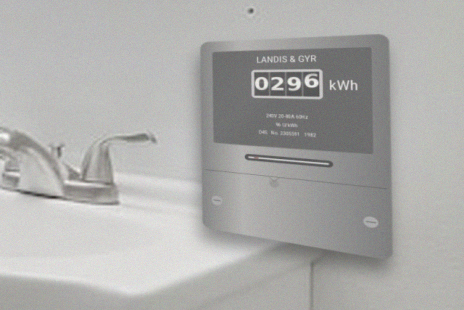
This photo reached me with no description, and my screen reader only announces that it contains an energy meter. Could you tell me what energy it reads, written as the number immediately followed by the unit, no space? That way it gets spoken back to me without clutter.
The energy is 296kWh
